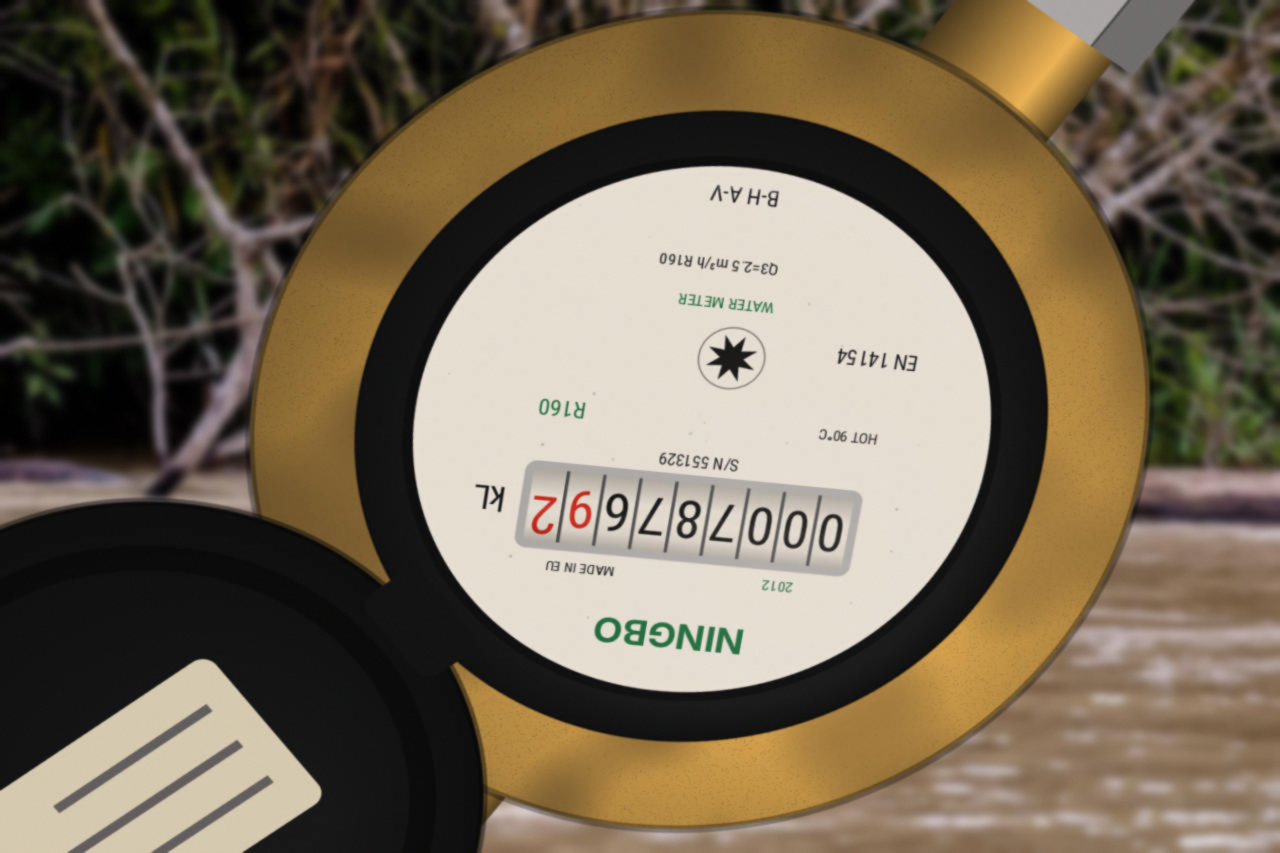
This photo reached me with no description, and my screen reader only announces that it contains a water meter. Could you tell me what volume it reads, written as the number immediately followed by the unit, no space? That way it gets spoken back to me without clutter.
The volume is 7876.92kL
